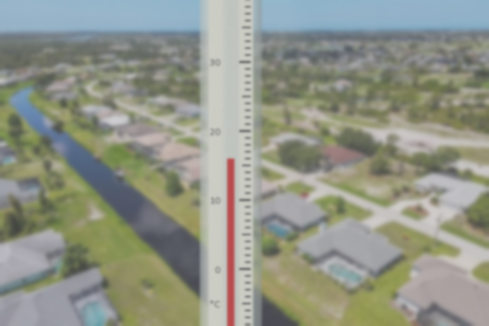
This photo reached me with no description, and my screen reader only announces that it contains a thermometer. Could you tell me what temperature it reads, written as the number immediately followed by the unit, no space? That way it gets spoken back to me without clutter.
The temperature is 16°C
